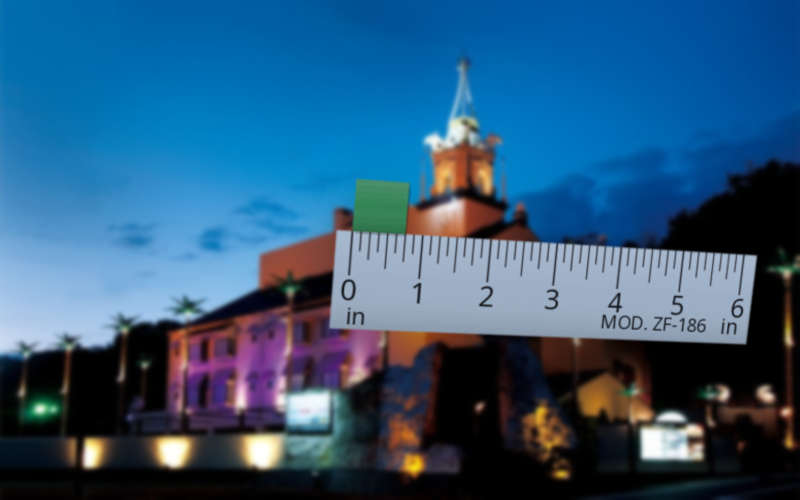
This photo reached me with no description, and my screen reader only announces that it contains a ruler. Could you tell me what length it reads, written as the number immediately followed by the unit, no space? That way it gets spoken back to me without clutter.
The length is 0.75in
